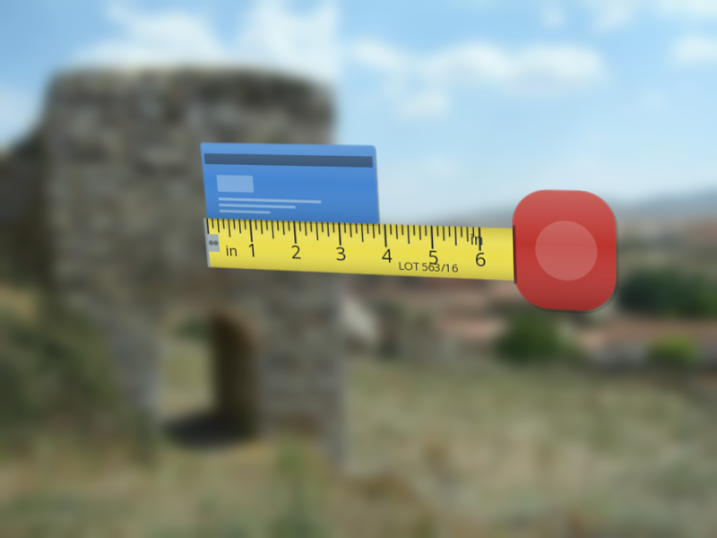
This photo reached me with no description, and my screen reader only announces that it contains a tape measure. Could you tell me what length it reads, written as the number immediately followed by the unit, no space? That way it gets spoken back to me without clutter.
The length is 3.875in
